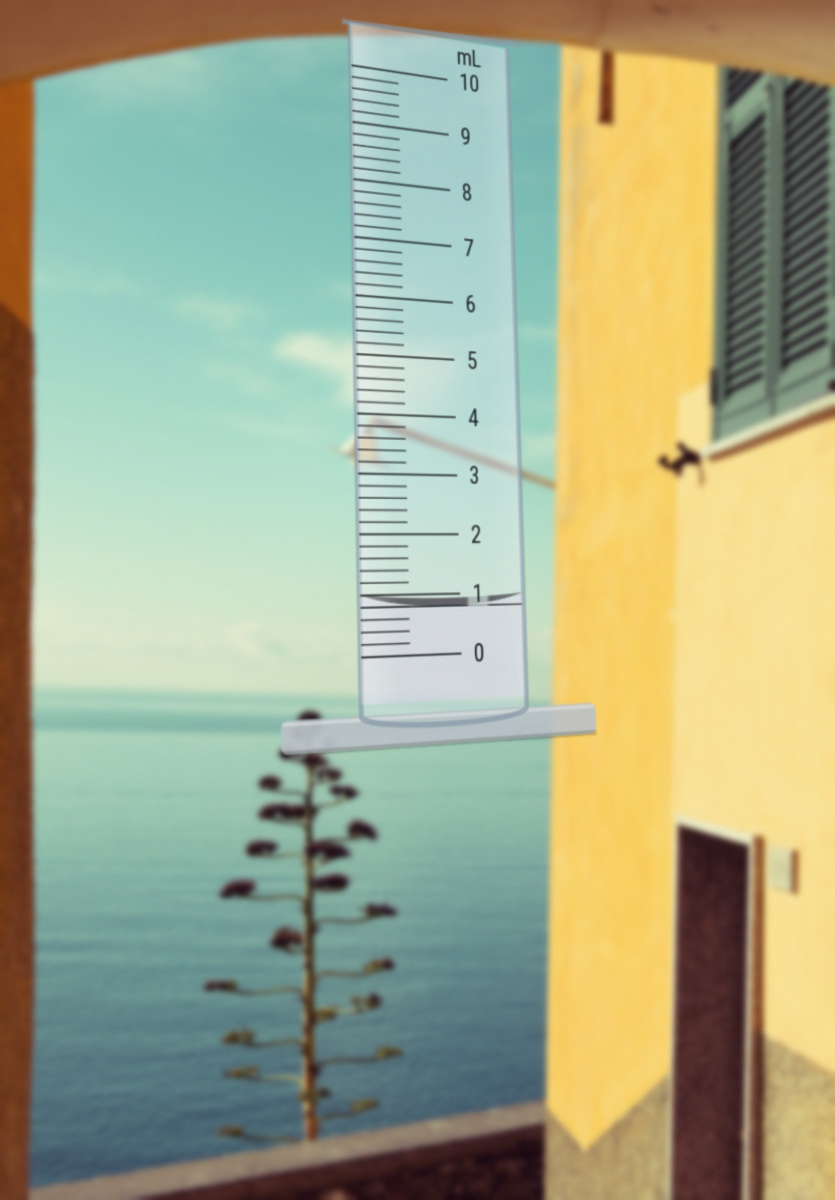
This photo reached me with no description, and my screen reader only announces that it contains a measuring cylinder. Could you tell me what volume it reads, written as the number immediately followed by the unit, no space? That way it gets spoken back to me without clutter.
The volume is 0.8mL
